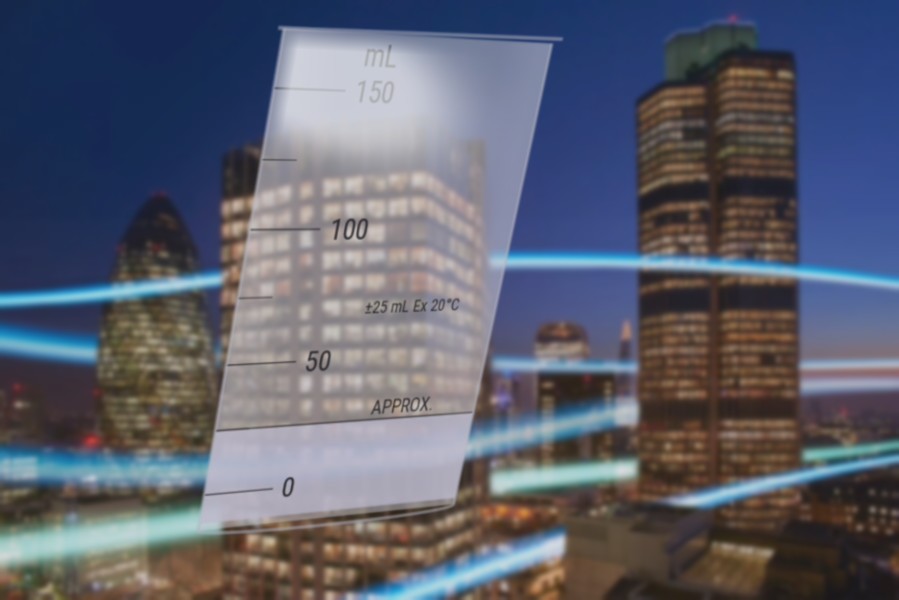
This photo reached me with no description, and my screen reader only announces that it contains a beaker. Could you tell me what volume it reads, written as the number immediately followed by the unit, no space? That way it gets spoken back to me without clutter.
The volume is 25mL
